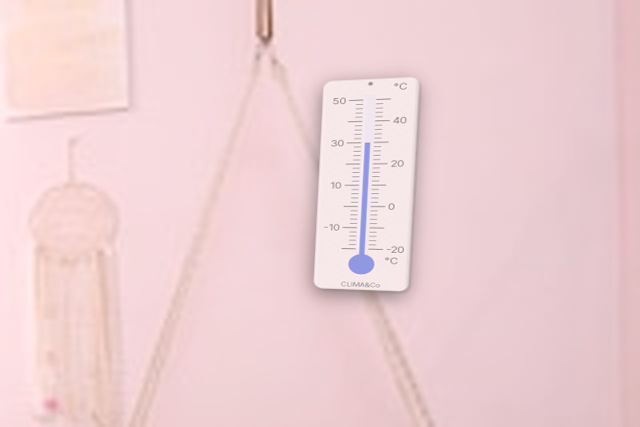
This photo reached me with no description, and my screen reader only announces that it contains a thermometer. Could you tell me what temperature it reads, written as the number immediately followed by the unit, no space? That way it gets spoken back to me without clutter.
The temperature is 30°C
